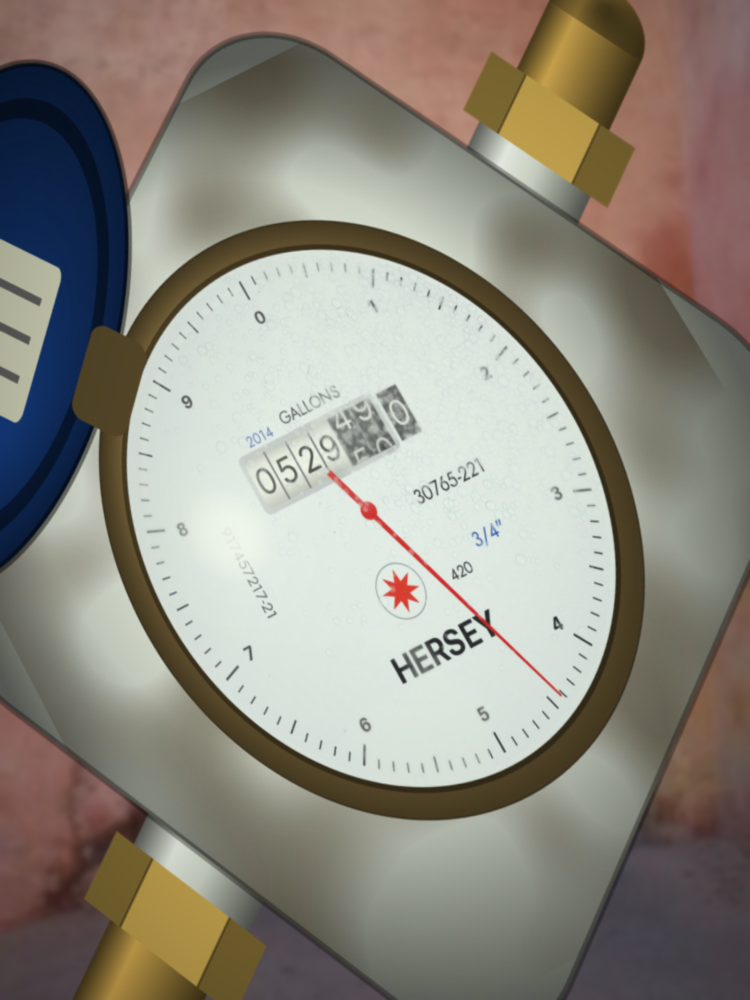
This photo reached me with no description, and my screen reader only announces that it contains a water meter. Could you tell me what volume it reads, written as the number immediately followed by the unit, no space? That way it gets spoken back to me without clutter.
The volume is 529494.4gal
